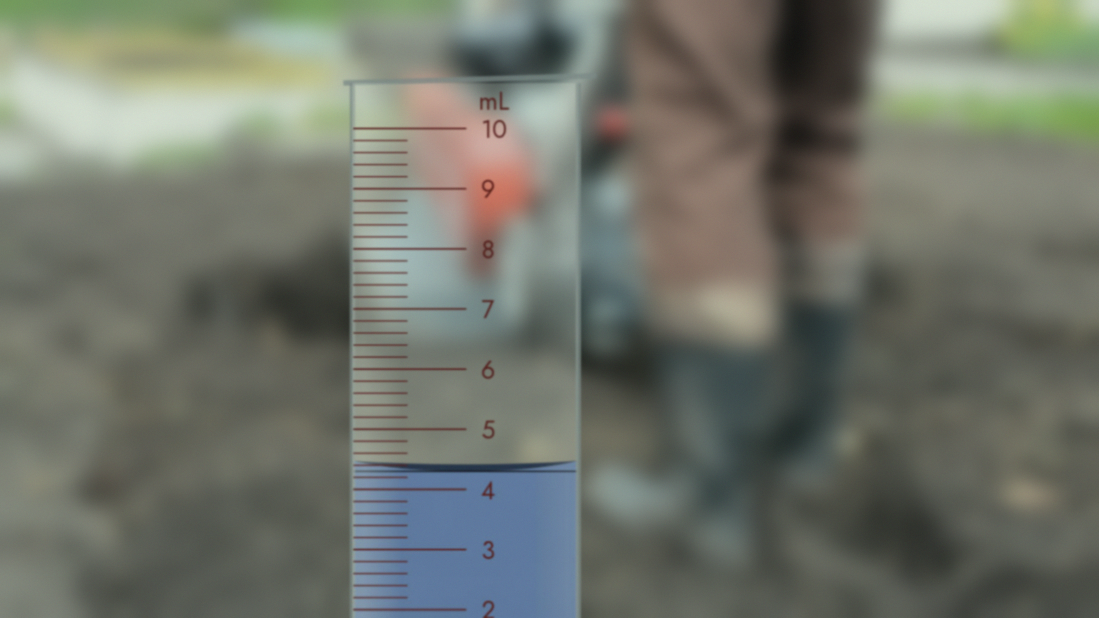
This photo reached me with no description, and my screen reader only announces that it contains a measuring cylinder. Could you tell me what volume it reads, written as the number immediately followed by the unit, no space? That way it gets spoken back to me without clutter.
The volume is 4.3mL
